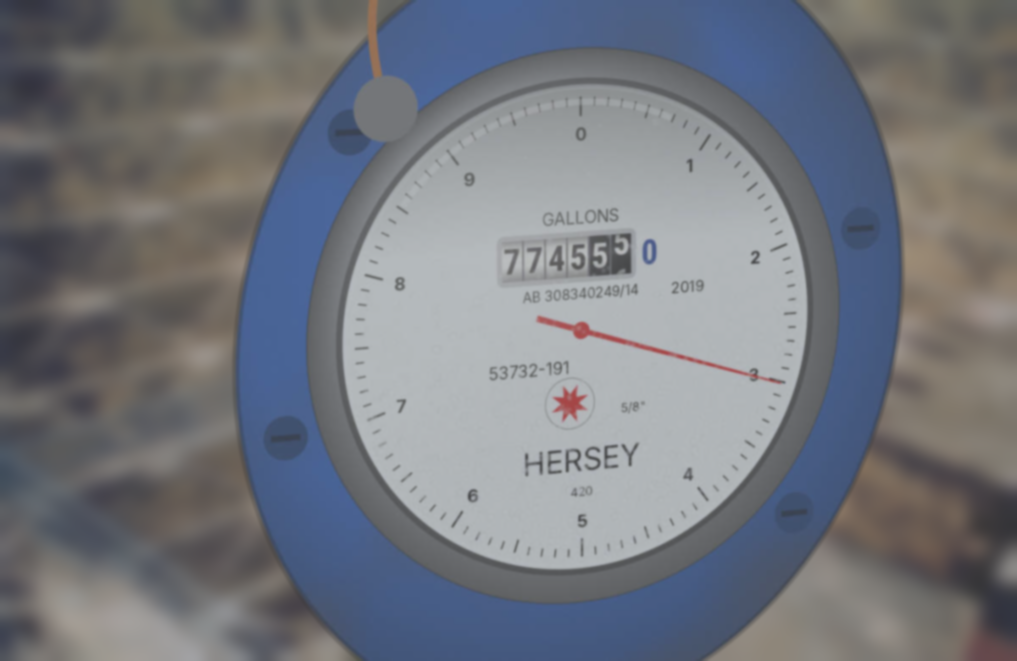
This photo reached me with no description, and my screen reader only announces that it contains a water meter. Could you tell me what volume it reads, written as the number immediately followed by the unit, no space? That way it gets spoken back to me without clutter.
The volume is 7745553.0gal
